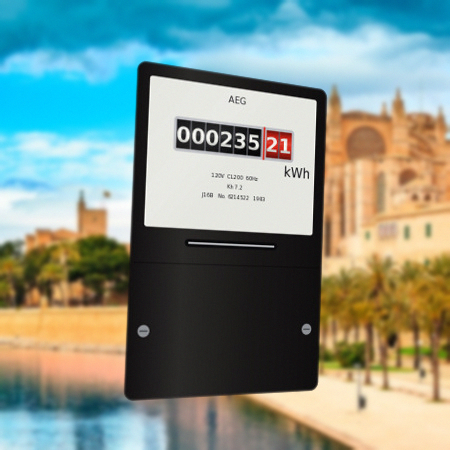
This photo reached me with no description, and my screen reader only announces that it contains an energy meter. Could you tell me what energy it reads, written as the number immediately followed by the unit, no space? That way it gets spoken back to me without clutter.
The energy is 235.21kWh
